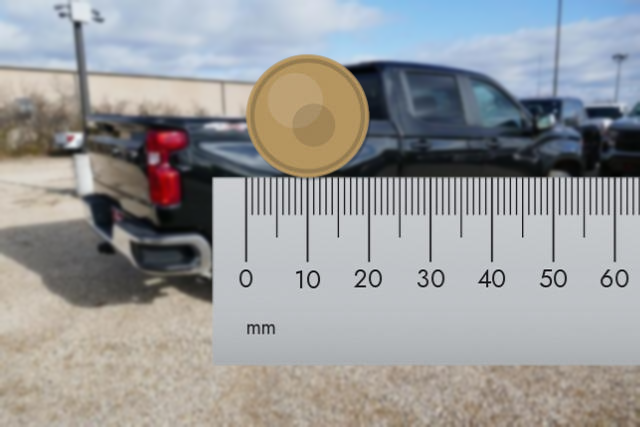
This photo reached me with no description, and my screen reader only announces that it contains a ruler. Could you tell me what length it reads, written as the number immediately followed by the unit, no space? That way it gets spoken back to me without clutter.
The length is 20mm
